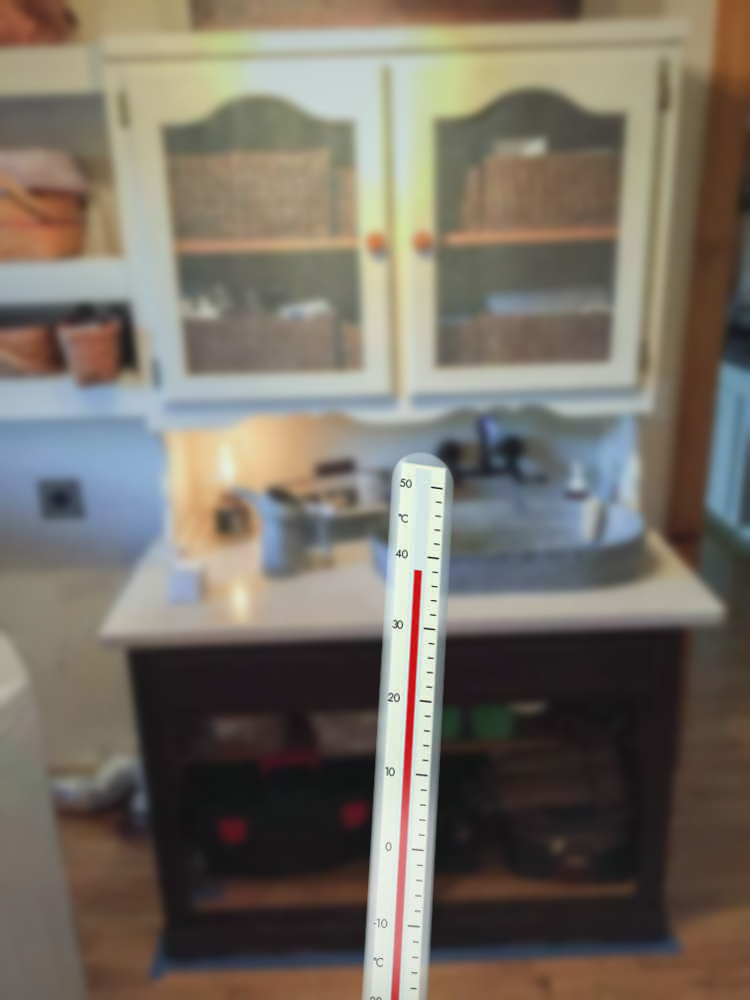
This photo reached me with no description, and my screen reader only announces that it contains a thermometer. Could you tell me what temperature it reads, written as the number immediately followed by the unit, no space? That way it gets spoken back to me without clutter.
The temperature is 38°C
